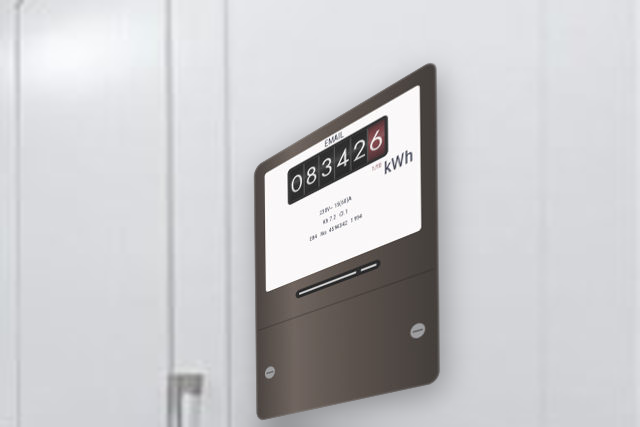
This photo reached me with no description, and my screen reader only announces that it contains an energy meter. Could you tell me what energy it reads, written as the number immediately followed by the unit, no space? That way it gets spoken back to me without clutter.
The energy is 8342.6kWh
